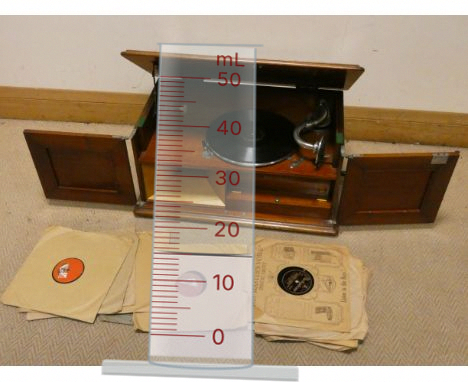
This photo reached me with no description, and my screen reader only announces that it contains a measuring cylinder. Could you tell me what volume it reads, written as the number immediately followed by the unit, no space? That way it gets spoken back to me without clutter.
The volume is 15mL
